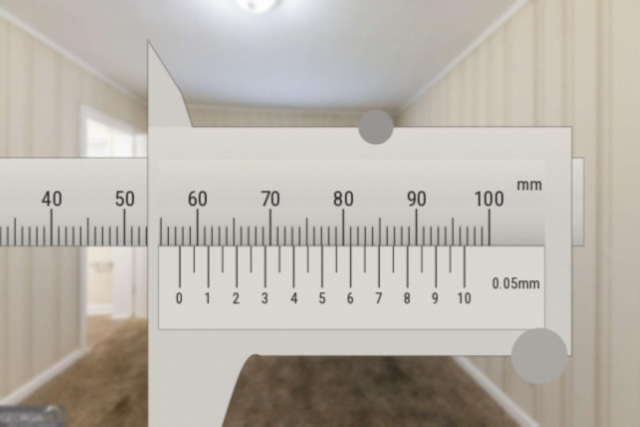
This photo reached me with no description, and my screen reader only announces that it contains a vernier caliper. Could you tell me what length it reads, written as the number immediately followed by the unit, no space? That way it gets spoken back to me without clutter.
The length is 57.6mm
